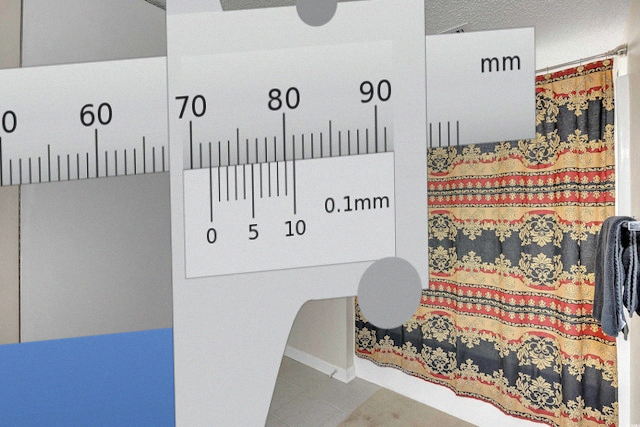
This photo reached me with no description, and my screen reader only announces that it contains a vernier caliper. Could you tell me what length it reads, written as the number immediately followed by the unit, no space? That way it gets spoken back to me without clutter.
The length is 72.0mm
